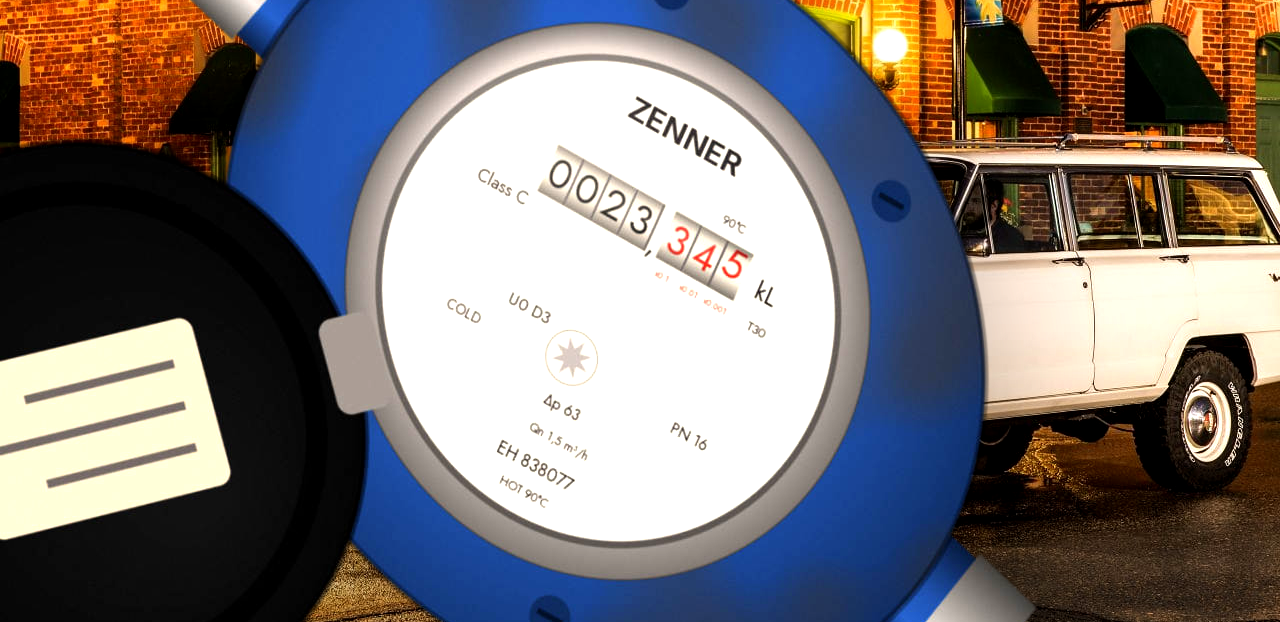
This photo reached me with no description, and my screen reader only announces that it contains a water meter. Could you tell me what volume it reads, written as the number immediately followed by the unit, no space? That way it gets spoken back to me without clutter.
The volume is 23.345kL
